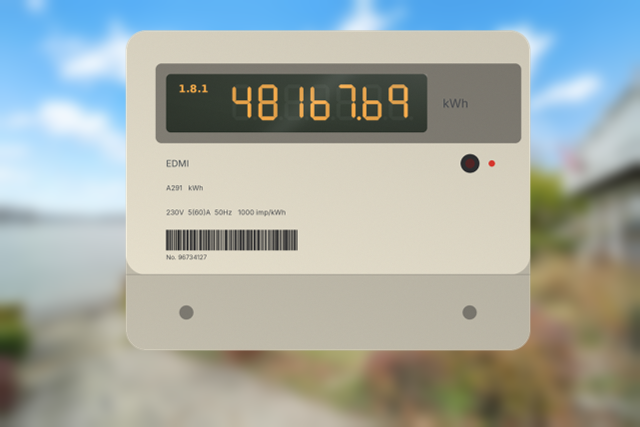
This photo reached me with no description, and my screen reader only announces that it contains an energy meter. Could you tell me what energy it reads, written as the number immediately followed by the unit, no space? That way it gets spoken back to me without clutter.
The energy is 48167.69kWh
